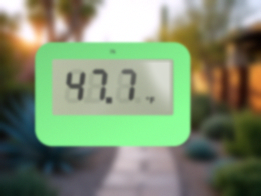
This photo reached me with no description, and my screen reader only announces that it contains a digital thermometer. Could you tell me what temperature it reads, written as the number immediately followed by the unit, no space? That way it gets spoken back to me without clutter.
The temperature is 47.7°F
